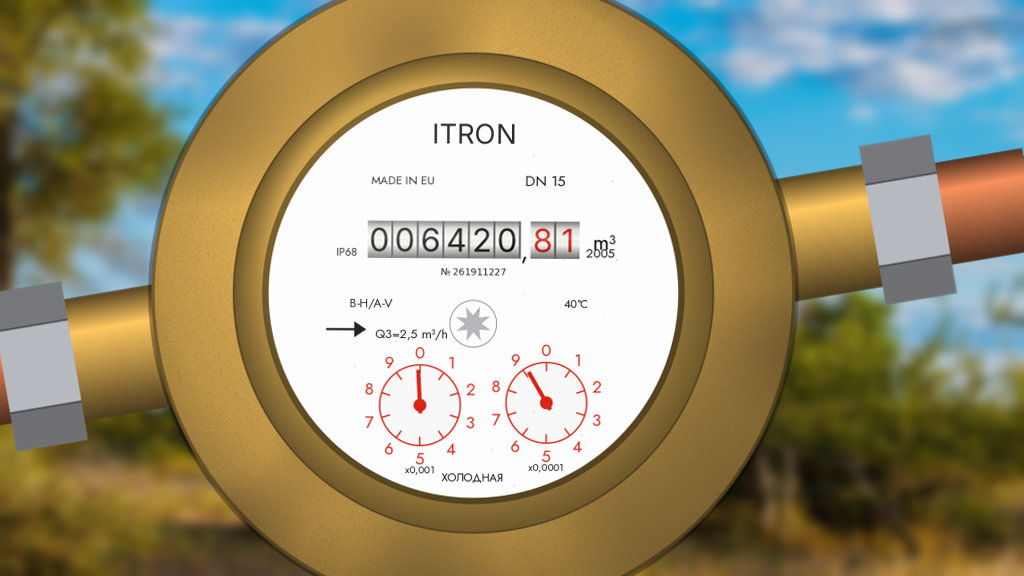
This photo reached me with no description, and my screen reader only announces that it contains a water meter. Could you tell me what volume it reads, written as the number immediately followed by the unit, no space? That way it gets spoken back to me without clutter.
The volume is 6420.8099m³
